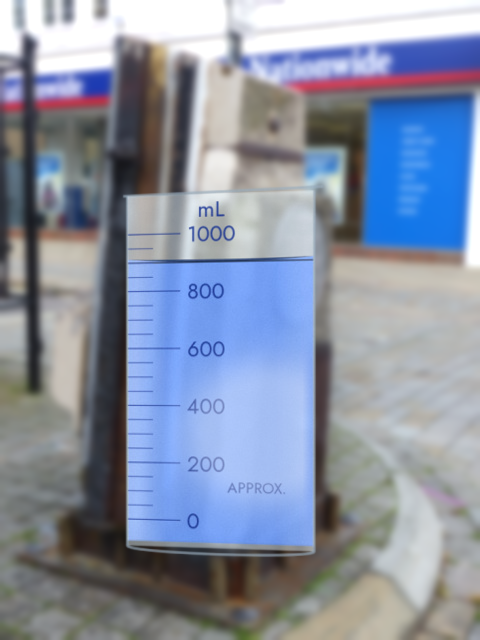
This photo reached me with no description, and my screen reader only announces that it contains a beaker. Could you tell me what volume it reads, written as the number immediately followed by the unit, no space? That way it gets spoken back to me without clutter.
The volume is 900mL
